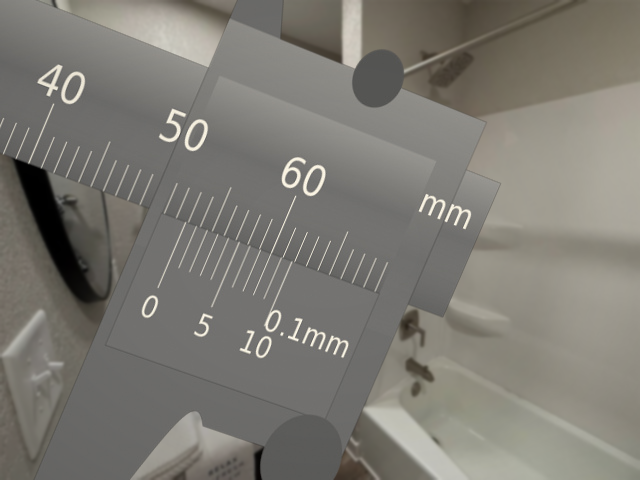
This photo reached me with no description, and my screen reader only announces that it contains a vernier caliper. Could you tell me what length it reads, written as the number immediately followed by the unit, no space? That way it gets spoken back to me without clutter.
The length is 52.8mm
